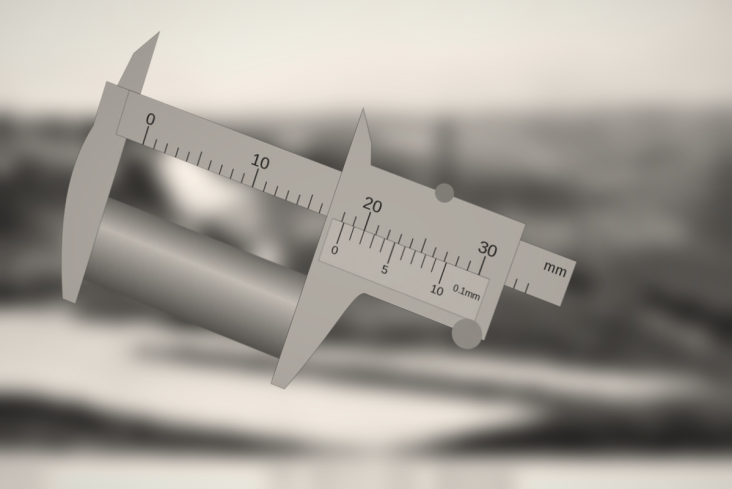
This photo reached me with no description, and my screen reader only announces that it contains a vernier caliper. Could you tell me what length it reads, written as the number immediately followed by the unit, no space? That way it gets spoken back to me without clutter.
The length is 18.2mm
